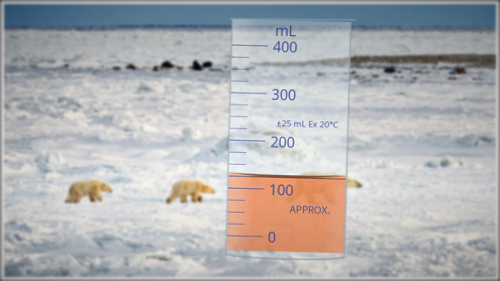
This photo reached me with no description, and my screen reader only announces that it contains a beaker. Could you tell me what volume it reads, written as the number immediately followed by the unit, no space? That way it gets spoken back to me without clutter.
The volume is 125mL
